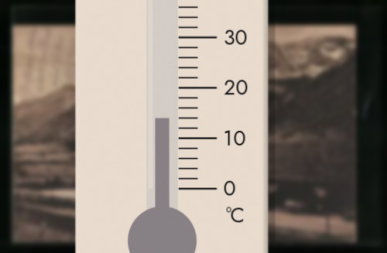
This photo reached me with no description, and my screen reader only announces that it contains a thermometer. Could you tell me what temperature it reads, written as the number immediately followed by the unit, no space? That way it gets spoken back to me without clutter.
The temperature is 14°C
